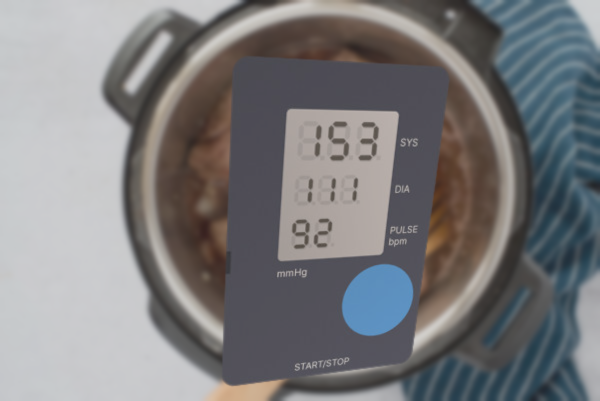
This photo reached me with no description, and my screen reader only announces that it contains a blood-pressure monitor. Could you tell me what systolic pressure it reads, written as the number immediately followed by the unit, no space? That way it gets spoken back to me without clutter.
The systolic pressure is 153mmHg
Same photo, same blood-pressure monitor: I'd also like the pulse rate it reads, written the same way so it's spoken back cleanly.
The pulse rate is 92bpm
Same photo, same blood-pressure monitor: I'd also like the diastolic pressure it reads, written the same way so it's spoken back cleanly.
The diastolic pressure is 111mmHg
